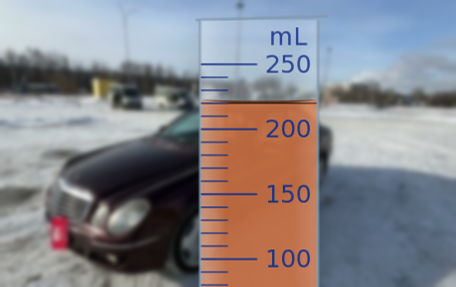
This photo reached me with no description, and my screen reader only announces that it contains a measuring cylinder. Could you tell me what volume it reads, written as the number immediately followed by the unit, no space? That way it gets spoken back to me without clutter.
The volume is 220mL
